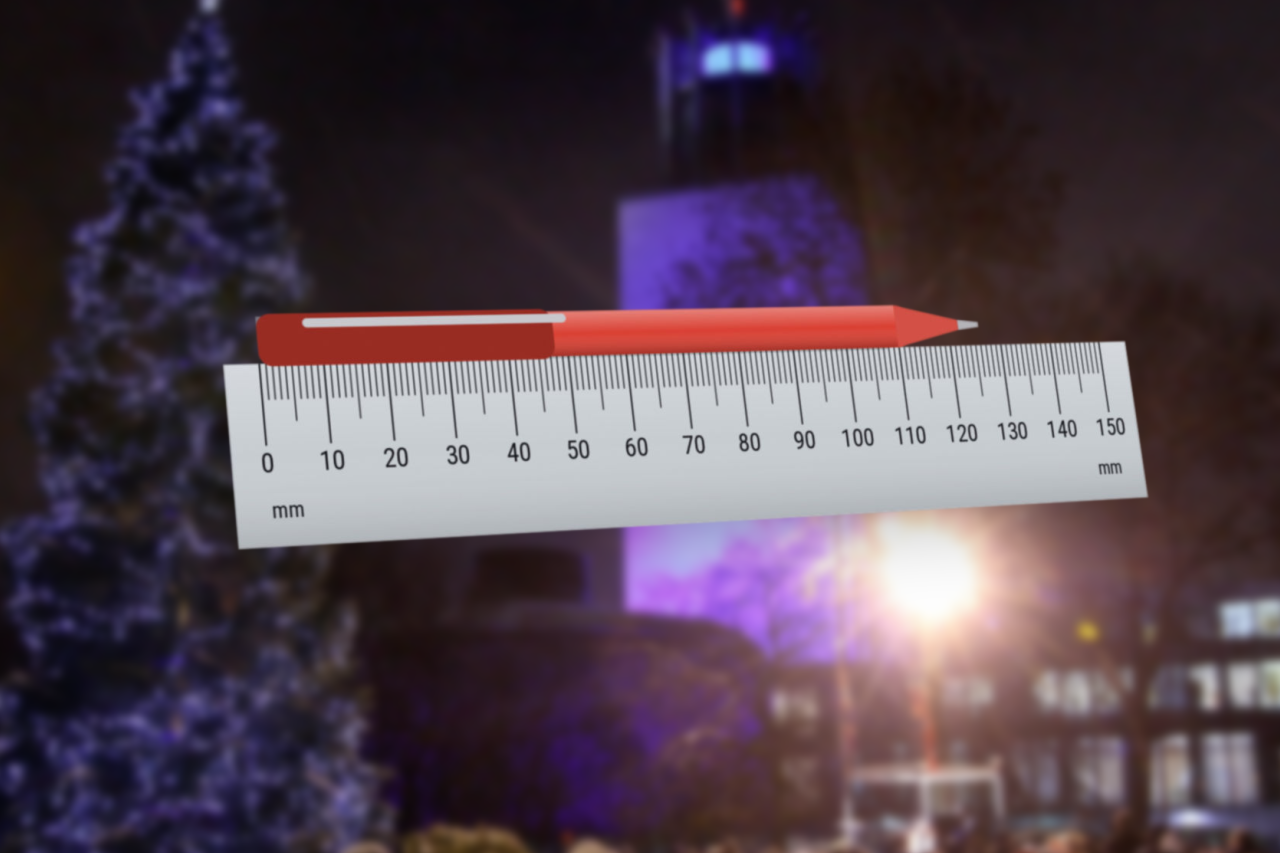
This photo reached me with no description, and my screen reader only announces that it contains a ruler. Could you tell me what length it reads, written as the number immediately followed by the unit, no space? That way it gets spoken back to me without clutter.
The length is 126mm
